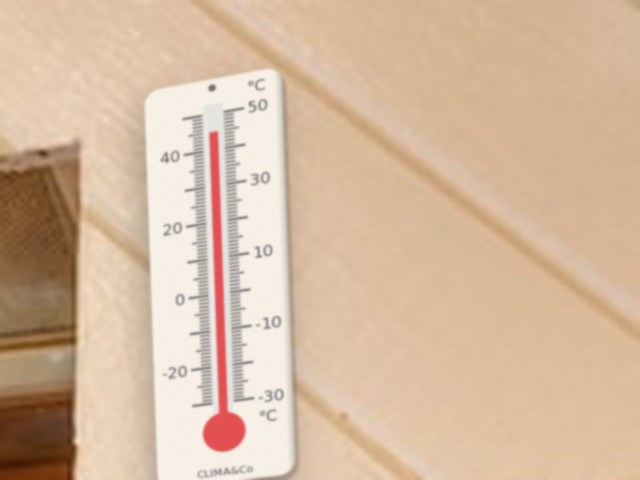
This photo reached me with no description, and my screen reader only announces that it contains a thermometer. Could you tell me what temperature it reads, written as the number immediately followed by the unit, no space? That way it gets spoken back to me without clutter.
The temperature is 45°C
